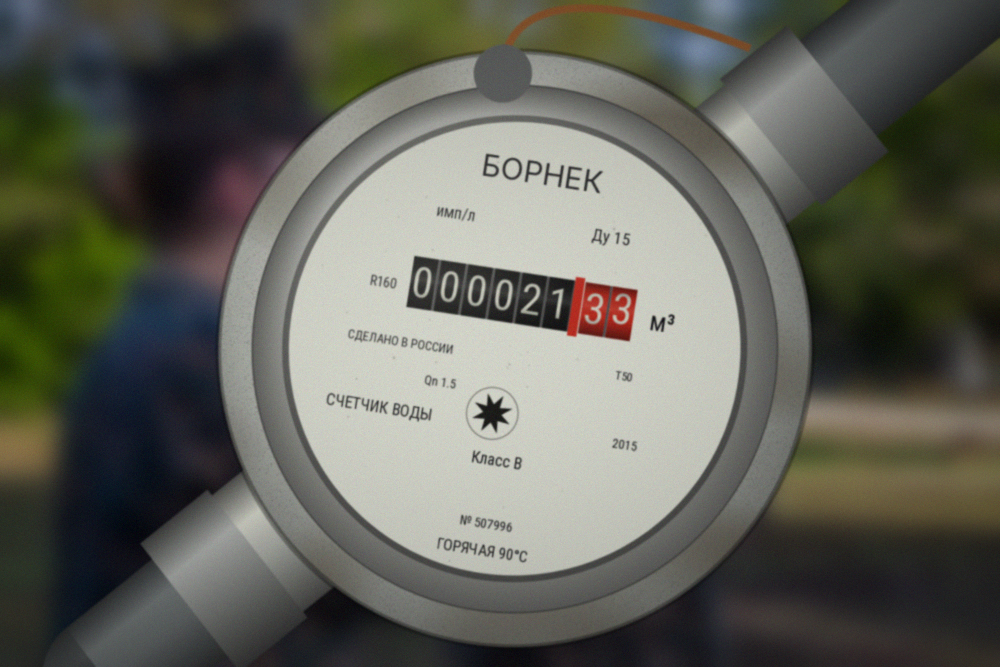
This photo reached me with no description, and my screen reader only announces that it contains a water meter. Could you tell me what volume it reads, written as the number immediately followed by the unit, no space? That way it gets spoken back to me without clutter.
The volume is 21.33m³
